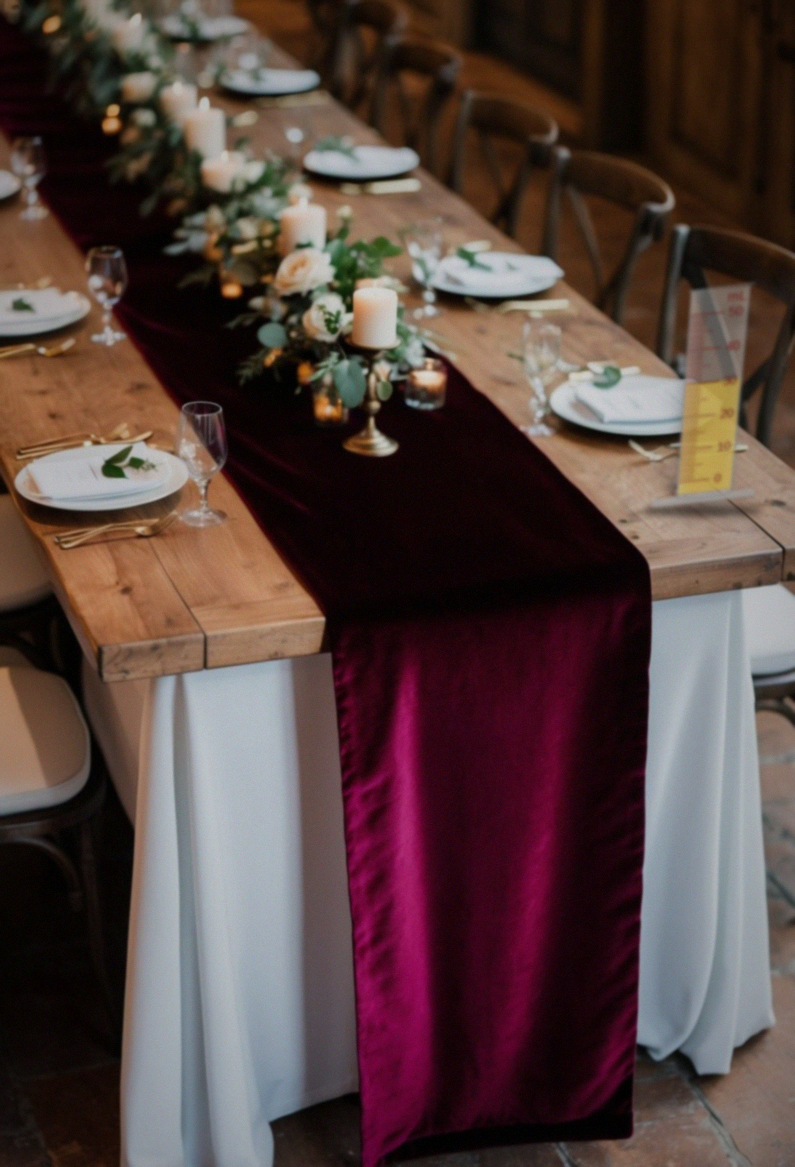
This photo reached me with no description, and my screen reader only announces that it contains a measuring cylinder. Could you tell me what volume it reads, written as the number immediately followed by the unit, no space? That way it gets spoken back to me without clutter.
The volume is 30mL
